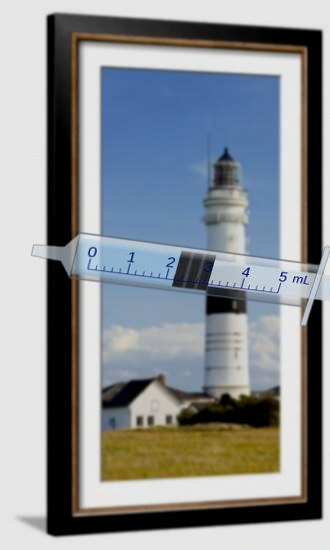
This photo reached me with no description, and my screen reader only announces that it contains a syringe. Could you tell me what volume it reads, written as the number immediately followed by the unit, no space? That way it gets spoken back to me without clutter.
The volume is 2.2mL
